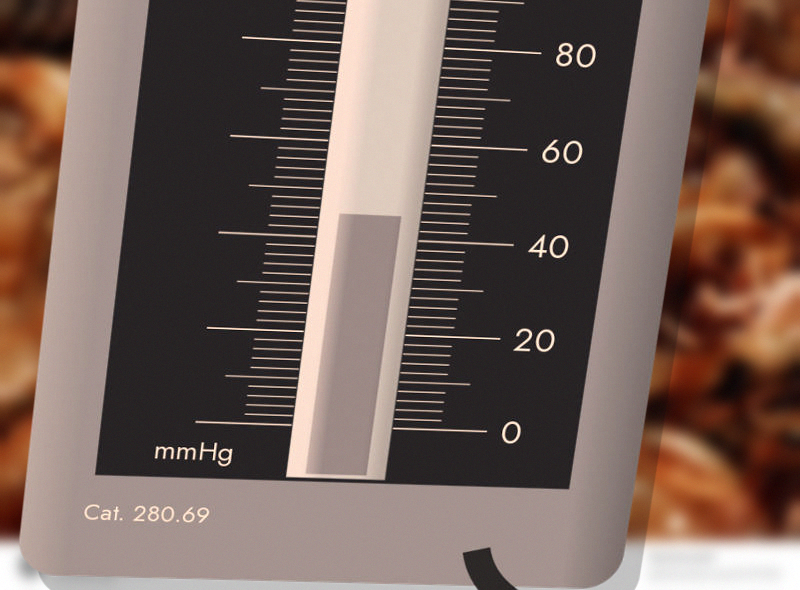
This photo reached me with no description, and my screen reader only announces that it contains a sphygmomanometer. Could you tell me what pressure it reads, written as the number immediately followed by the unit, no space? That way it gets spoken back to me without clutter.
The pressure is 45mmHg
